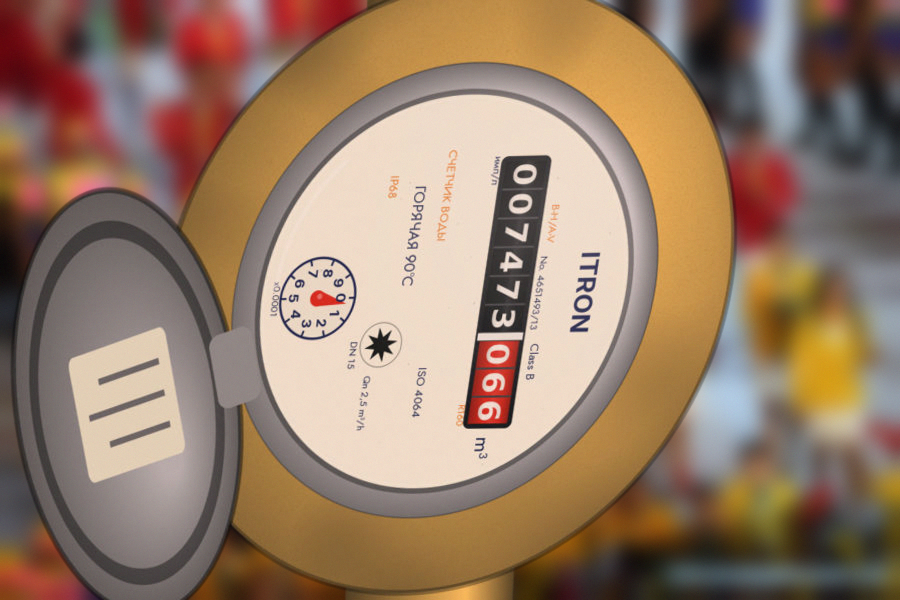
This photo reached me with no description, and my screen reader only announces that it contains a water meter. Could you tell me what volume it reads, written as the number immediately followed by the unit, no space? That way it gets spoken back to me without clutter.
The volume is 7473.0660m³
